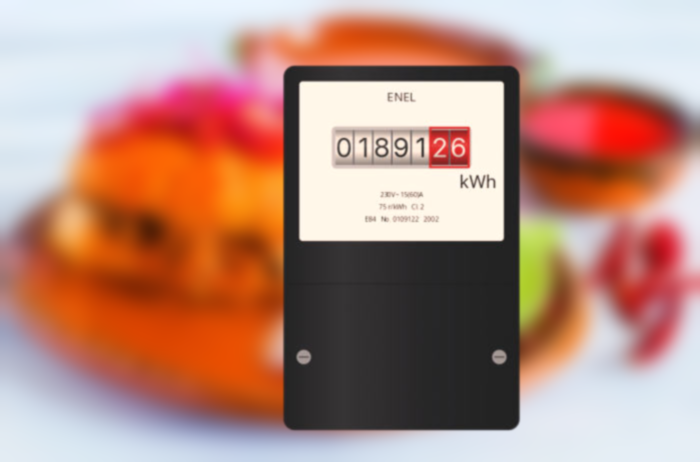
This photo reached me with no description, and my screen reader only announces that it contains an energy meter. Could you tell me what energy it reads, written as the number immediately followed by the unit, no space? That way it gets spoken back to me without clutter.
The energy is 1891.26kWh
